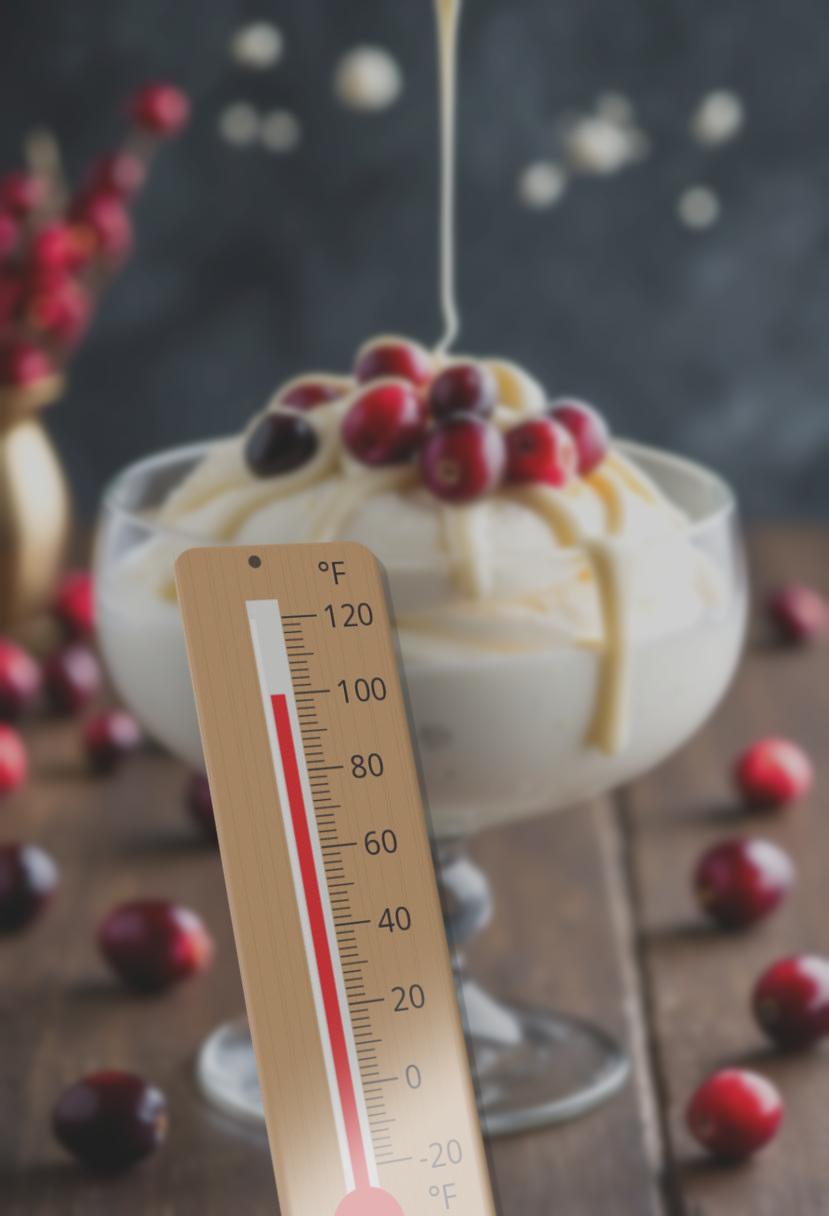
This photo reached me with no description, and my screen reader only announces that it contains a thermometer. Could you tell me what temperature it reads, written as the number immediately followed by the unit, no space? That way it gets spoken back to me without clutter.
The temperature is 100°F
